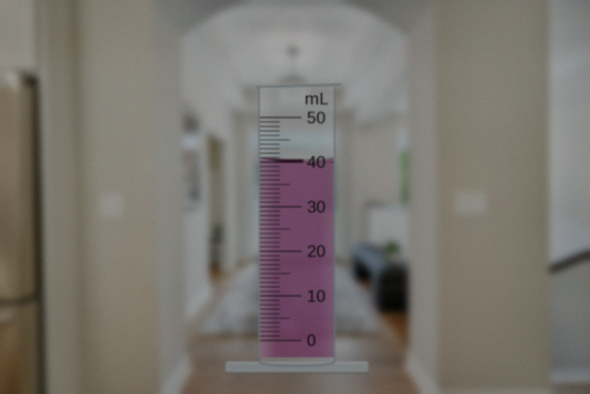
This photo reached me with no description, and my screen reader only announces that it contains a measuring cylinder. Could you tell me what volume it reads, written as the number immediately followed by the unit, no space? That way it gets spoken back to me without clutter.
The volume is 40mL
